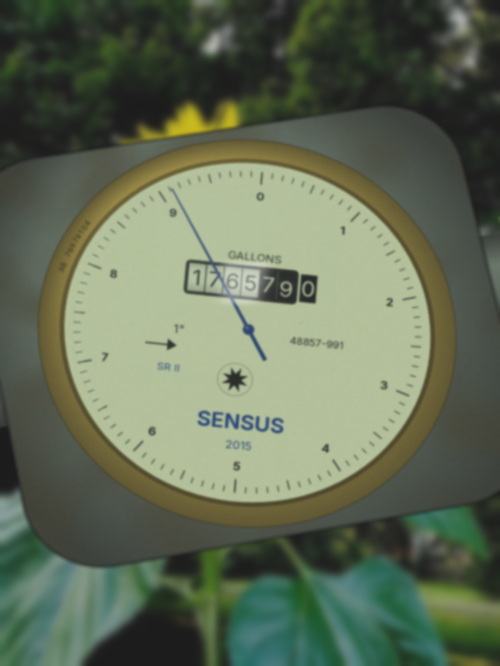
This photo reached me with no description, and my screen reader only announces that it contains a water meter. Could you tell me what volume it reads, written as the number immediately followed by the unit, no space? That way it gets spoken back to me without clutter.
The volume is 1765789.1gal
